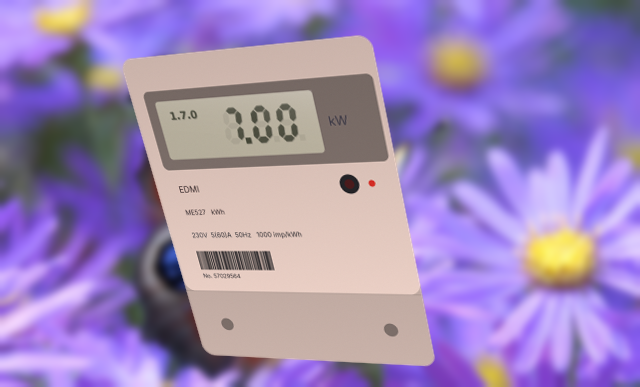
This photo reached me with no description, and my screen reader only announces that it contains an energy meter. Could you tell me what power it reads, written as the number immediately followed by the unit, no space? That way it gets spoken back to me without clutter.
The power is 7.00kW
